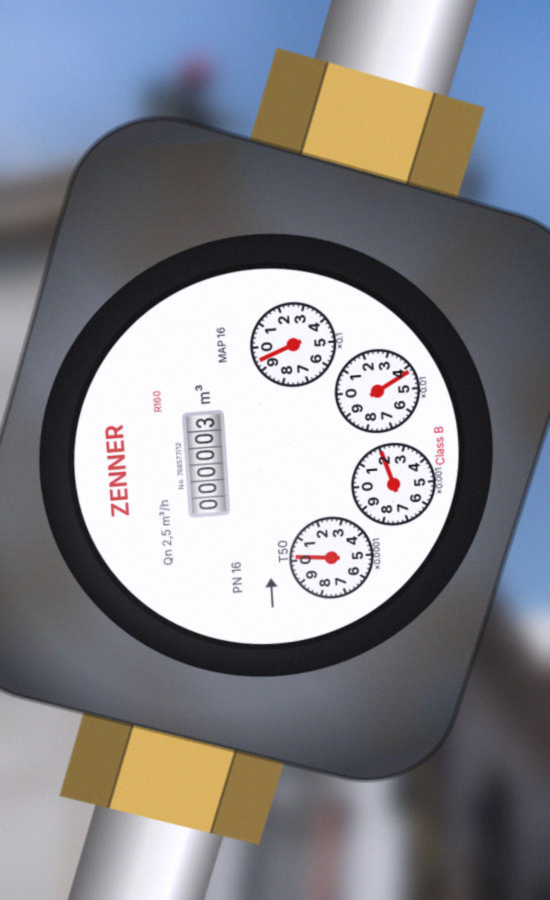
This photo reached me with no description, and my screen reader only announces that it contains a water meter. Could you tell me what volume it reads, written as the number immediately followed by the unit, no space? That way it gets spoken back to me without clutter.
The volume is 2.9420m³
